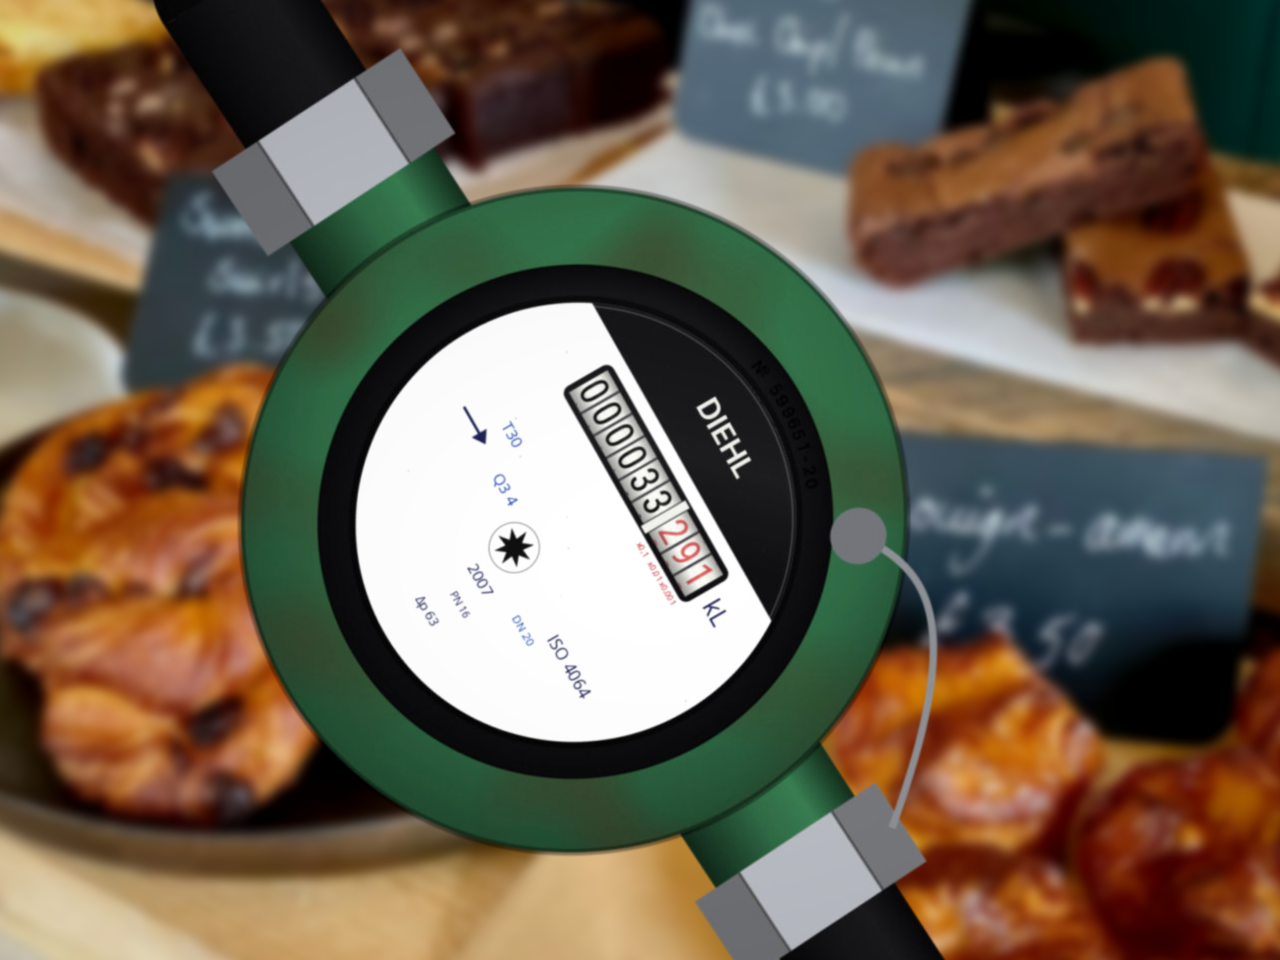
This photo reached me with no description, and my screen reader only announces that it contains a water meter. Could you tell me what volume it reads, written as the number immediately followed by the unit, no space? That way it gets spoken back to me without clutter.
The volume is 33.291kL
